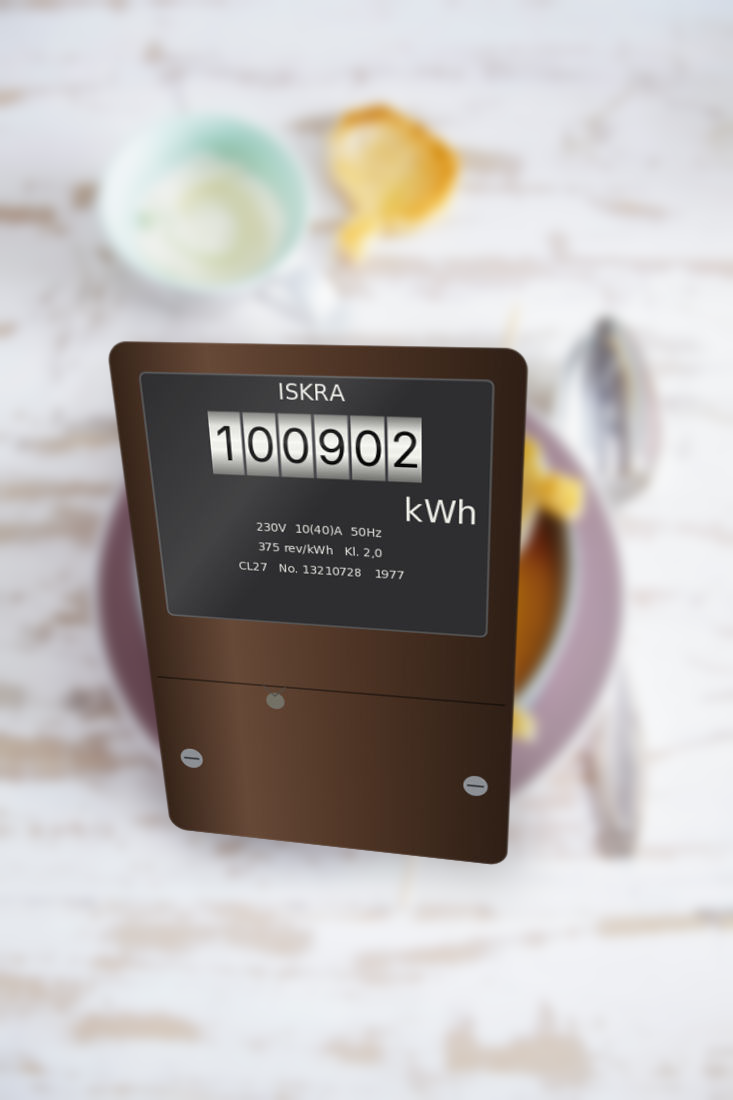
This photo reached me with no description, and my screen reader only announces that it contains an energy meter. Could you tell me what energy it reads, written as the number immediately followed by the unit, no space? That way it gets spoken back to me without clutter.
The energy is 100902kWh
